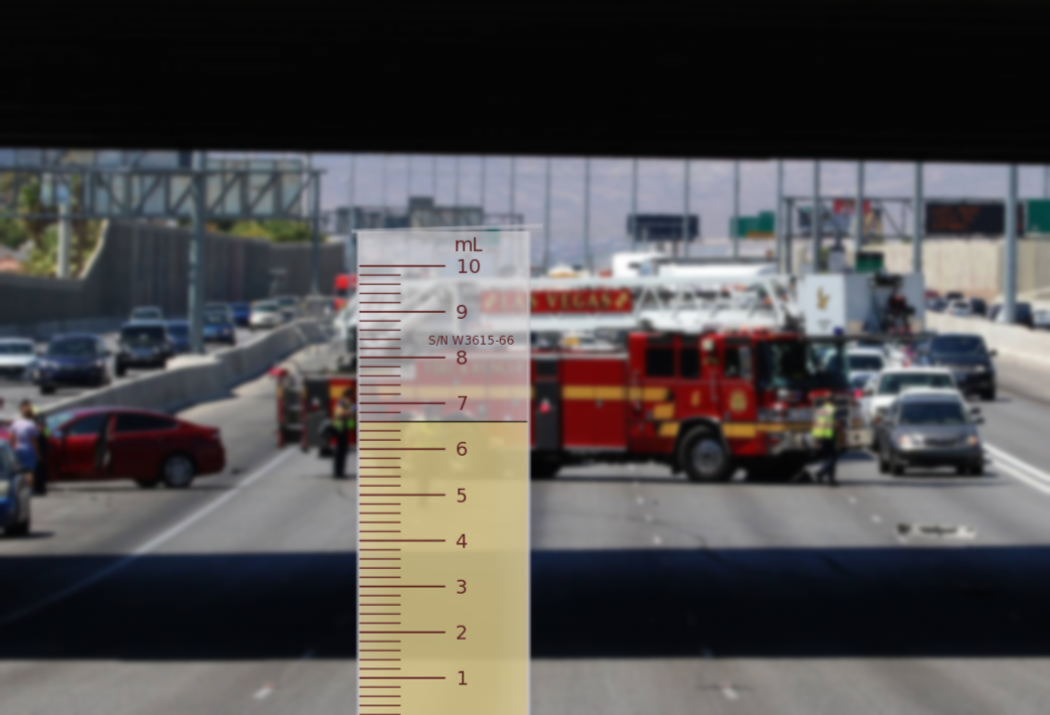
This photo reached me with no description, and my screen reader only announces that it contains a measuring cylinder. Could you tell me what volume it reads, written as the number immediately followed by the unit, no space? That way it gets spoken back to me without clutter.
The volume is 6.6mL
